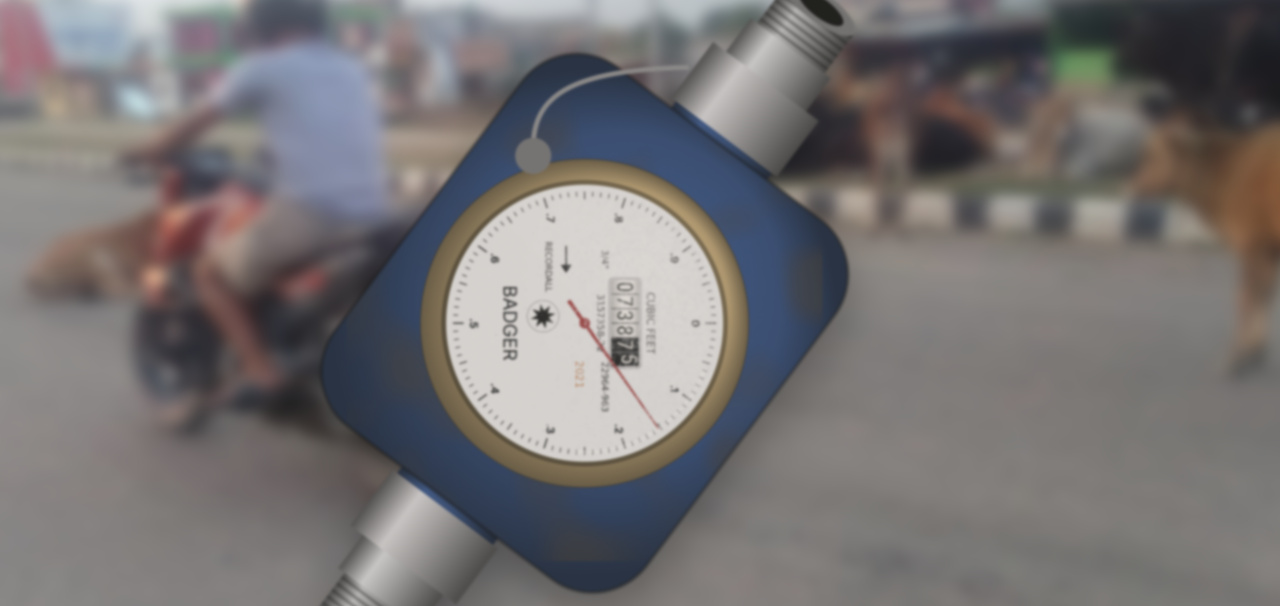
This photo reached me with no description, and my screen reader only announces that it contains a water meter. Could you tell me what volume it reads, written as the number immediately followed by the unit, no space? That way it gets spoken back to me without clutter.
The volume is 73875.15ft³
